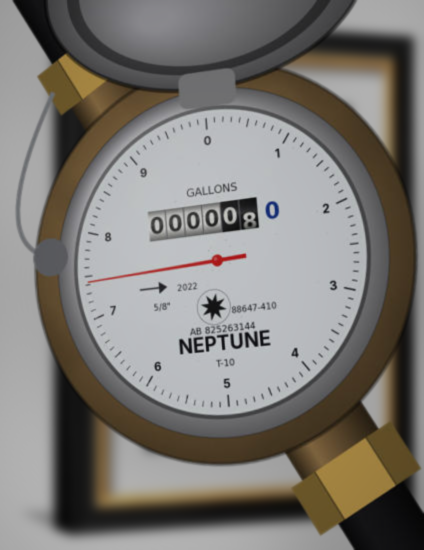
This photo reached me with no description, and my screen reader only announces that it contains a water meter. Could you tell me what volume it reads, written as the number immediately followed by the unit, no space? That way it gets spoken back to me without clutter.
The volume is 77.4gal
